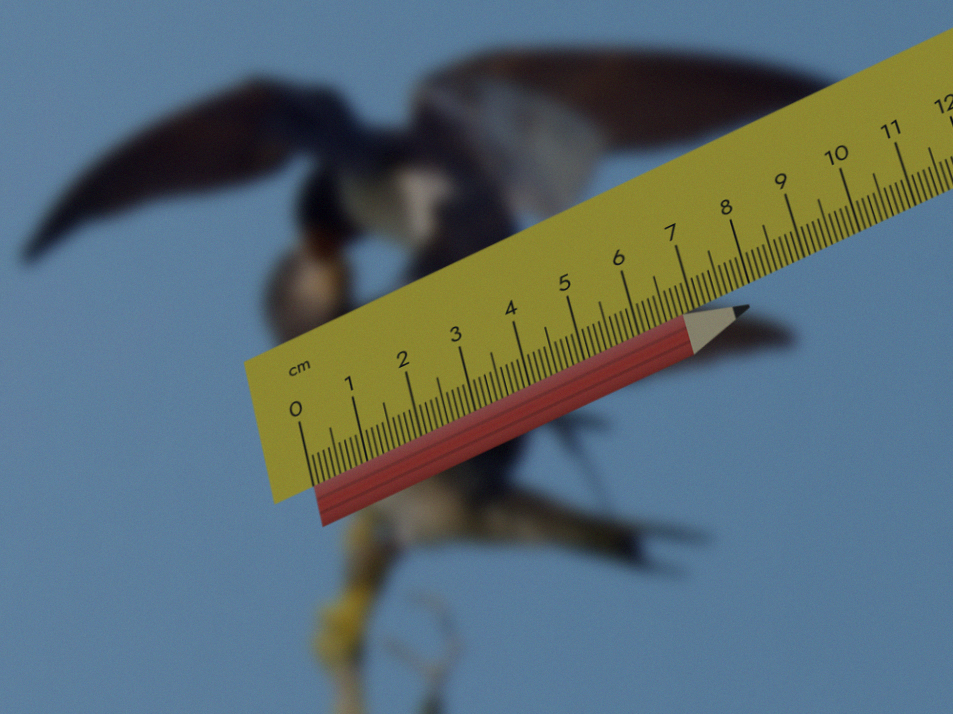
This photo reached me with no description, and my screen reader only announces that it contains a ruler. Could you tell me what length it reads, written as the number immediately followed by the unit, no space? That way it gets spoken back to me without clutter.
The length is 7.9cm
